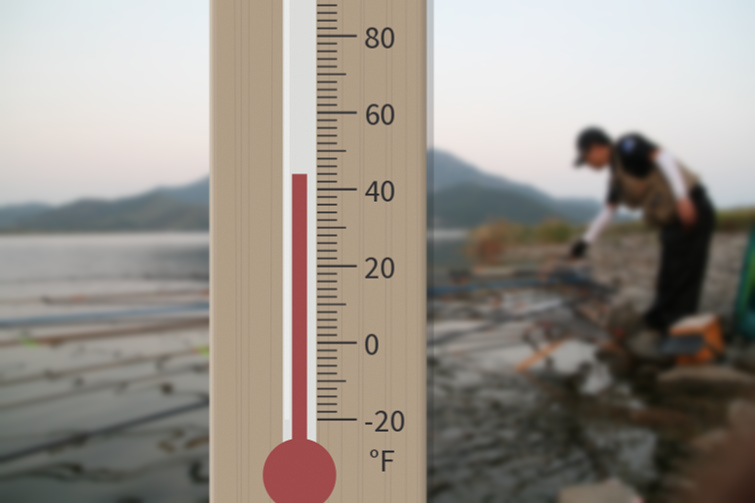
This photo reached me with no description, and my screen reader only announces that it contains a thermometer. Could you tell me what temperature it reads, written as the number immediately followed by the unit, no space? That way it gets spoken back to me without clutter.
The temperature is 44°F
